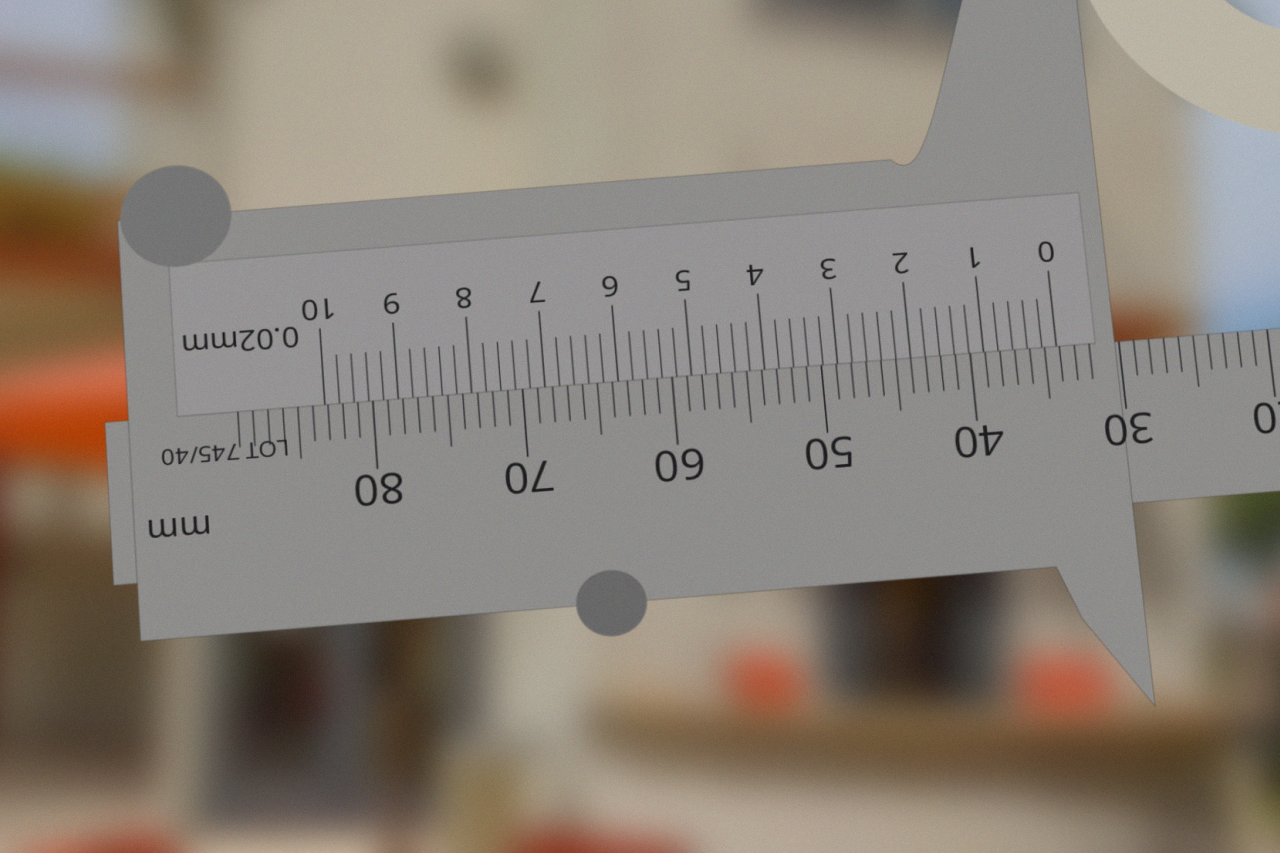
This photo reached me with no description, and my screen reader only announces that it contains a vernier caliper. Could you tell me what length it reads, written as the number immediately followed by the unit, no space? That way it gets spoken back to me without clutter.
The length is 34.2mm
